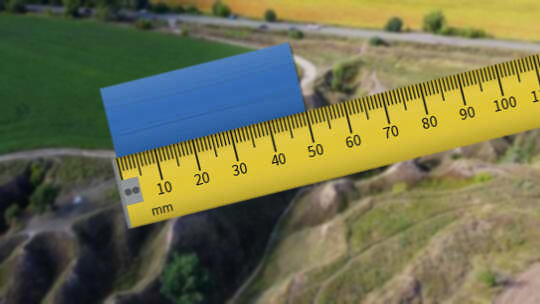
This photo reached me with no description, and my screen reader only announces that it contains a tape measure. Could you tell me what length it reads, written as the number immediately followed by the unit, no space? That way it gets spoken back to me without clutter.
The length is 50mm
